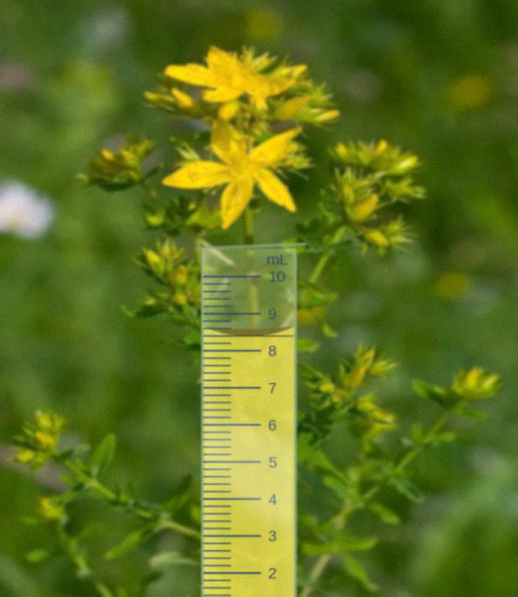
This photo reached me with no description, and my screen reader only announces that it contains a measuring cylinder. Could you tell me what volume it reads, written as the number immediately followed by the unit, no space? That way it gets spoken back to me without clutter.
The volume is 8.4mL
